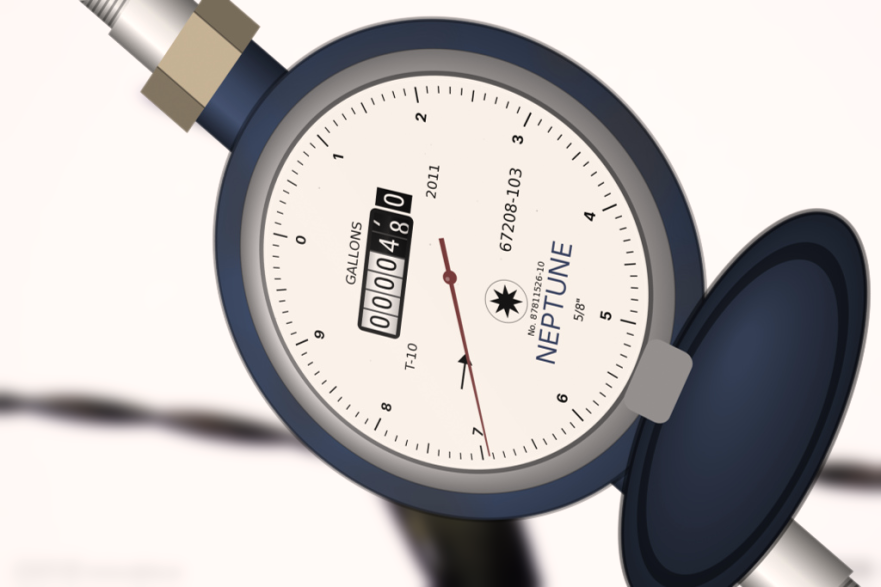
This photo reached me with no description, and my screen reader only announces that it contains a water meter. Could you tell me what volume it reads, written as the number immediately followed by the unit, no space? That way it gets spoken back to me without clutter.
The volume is 476.9gal
